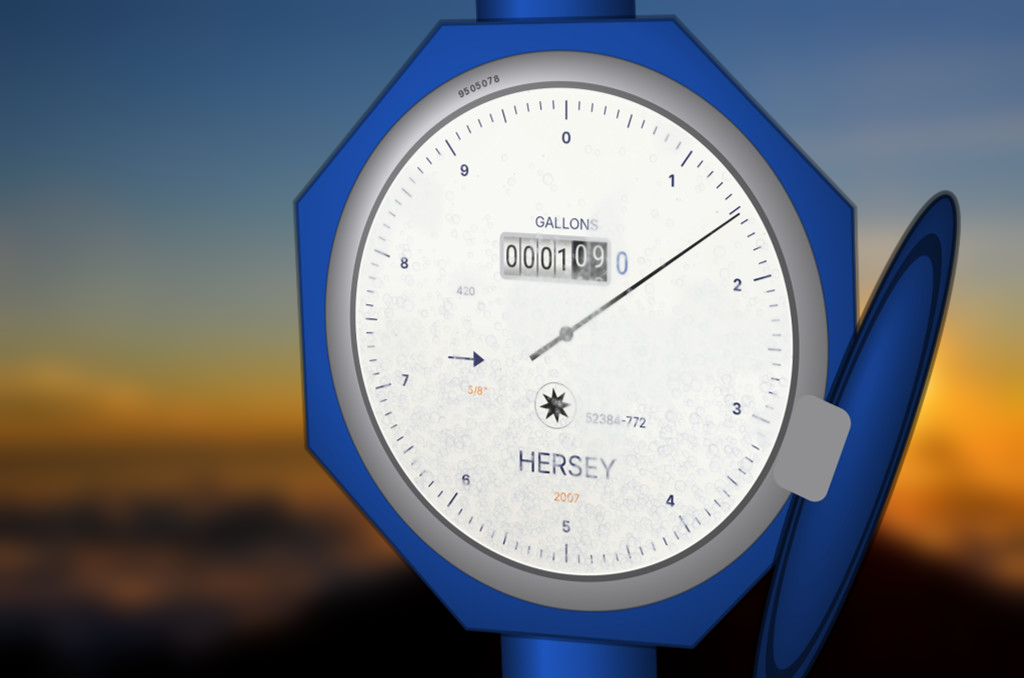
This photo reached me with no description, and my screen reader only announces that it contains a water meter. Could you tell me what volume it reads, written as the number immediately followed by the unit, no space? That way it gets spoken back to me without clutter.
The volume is 1091.5gal
